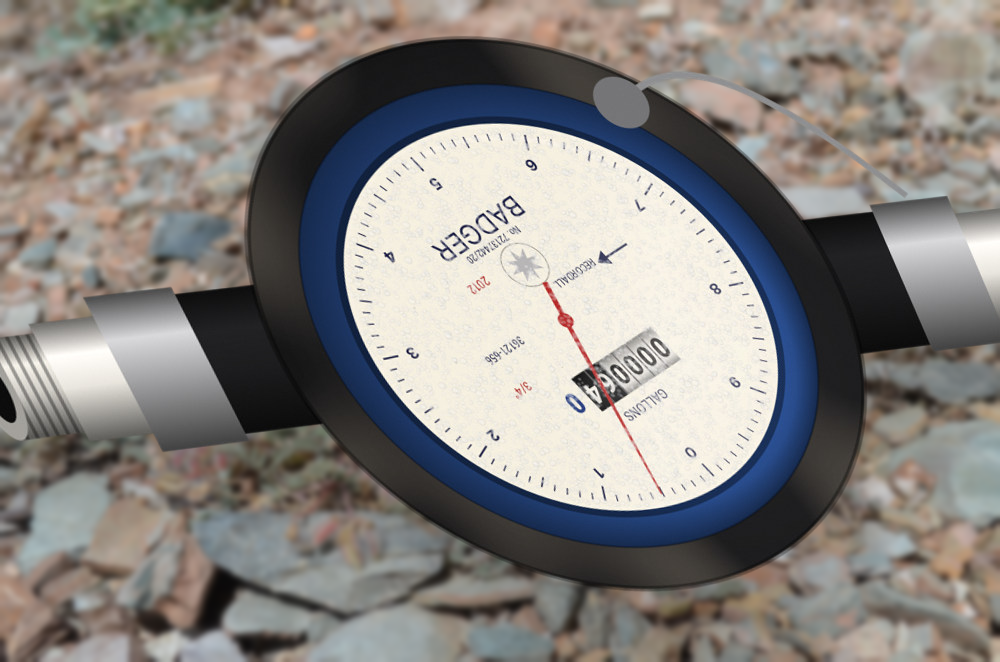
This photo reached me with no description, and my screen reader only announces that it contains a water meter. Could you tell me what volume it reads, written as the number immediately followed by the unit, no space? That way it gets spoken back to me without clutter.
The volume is 640.5gal
